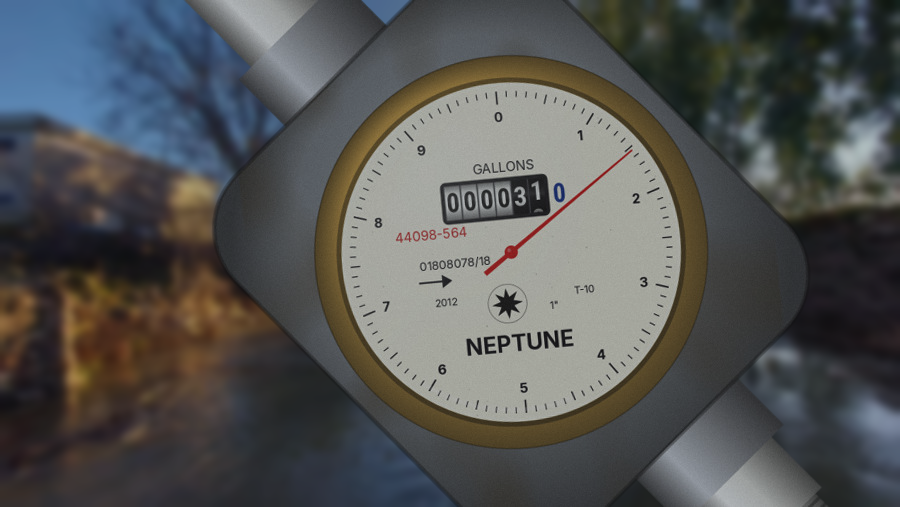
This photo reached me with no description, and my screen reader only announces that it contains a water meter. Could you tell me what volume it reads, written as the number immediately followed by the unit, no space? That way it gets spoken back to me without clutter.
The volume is 311.5gal
